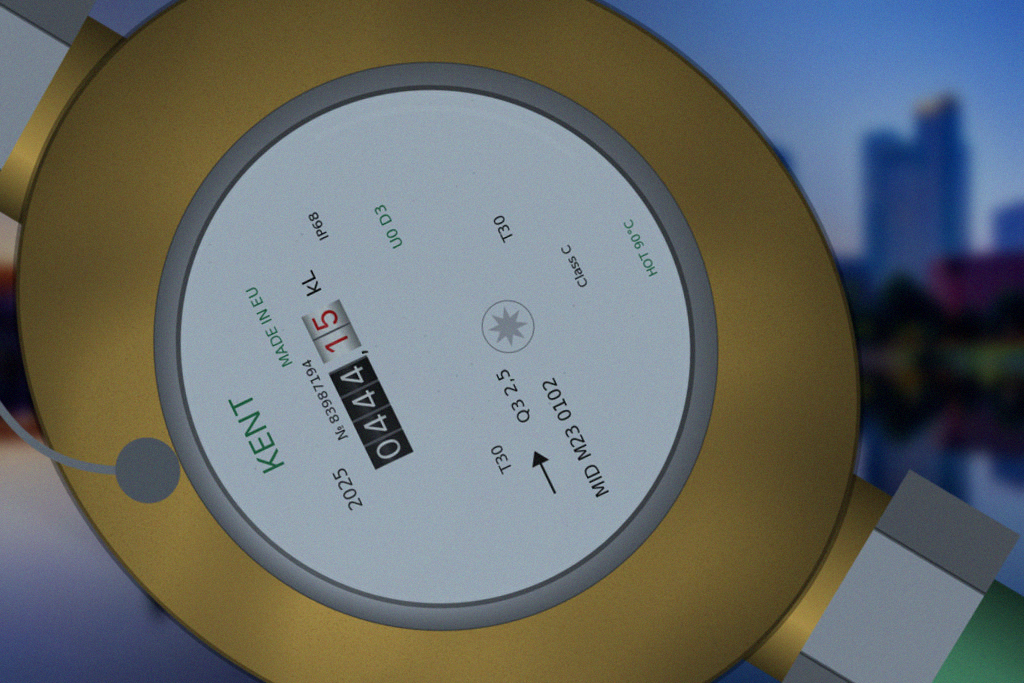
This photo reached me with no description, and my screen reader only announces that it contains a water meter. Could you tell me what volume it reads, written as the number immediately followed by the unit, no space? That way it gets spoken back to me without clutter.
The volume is 444.15kL
